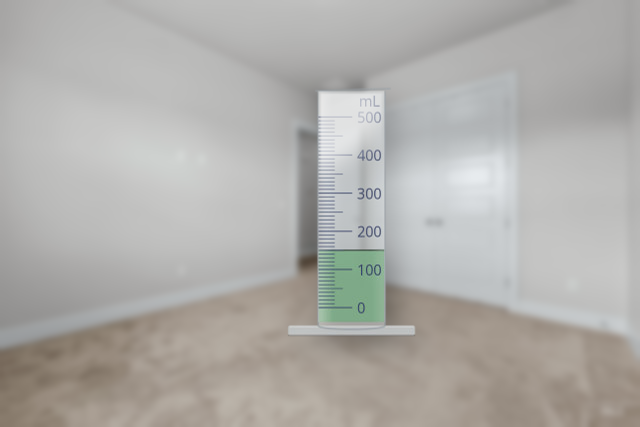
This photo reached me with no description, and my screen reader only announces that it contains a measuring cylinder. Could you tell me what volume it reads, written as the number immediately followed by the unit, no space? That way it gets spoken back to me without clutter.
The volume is 150mL
